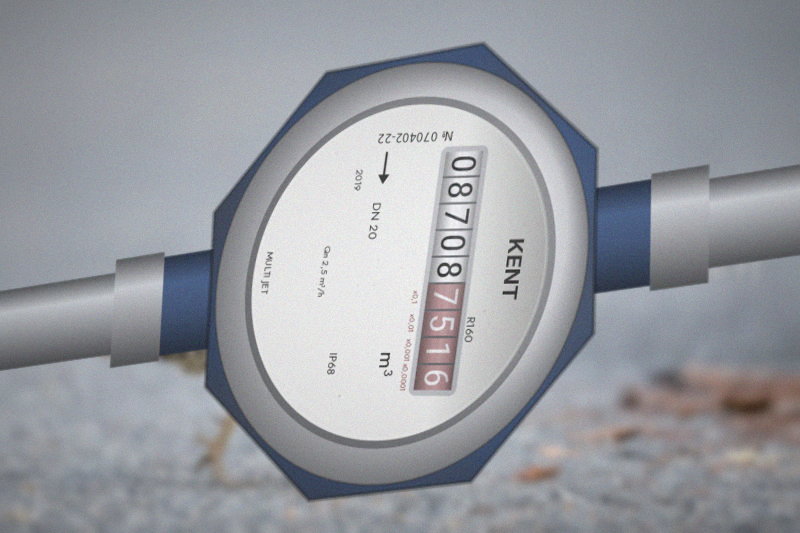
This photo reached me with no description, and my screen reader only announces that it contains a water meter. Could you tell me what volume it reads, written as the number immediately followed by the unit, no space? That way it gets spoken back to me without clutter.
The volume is 8708.7516m³
